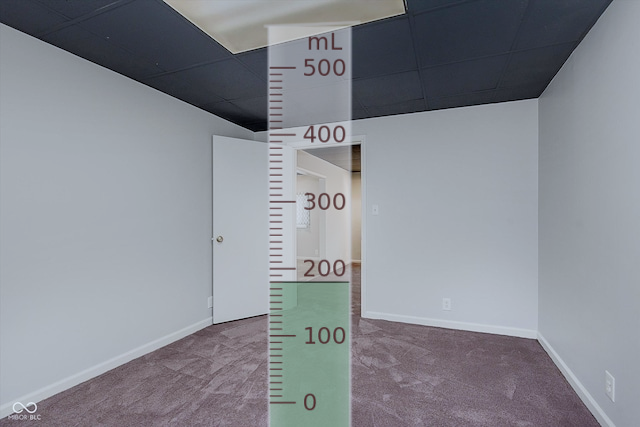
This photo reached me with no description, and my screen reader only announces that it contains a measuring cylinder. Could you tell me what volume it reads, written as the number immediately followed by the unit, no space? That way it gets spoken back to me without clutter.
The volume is 180mL
